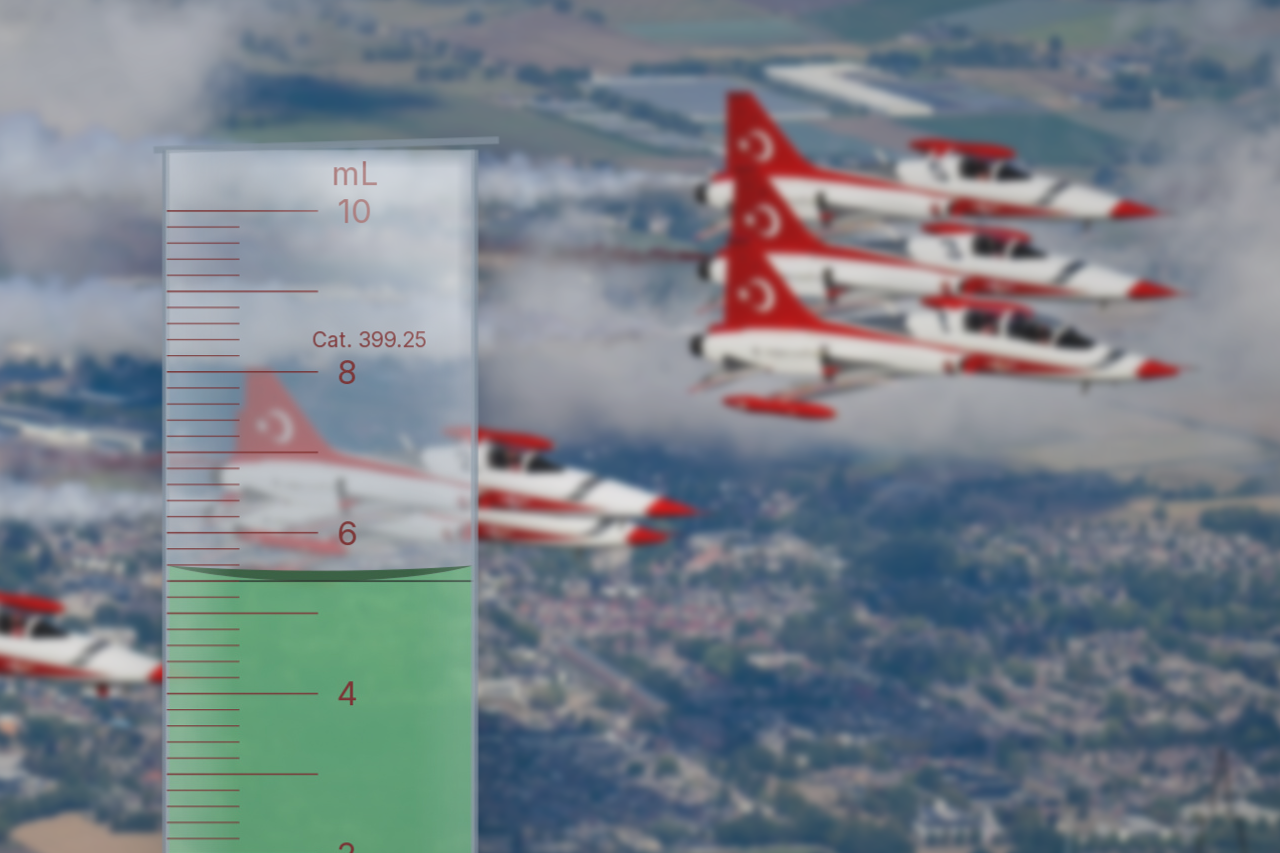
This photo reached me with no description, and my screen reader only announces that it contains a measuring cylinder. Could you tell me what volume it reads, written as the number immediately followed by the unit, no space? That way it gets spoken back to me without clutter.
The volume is 5.4mL
